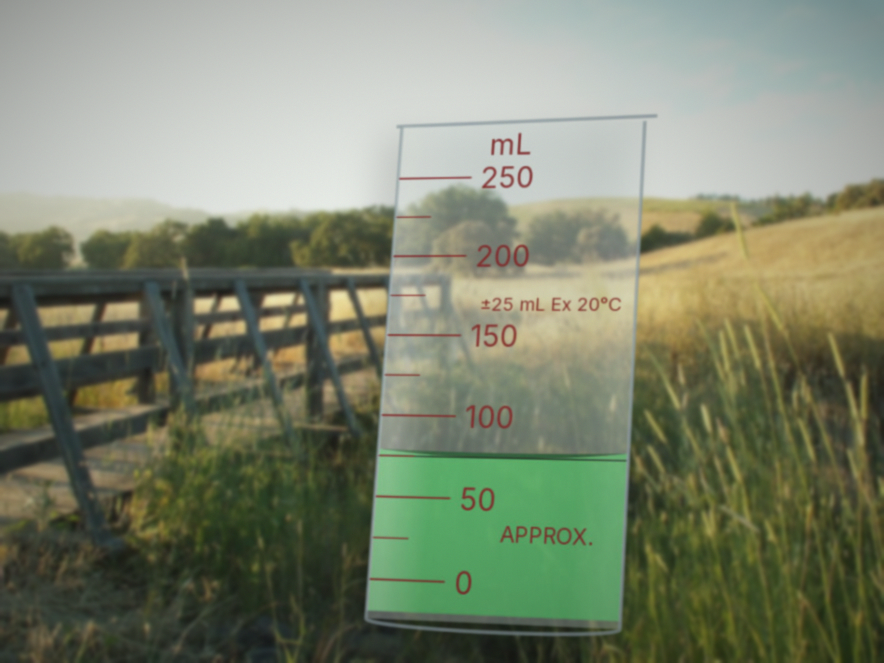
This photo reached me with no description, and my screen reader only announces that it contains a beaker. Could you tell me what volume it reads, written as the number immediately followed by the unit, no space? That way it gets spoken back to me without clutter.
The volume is 75mL
